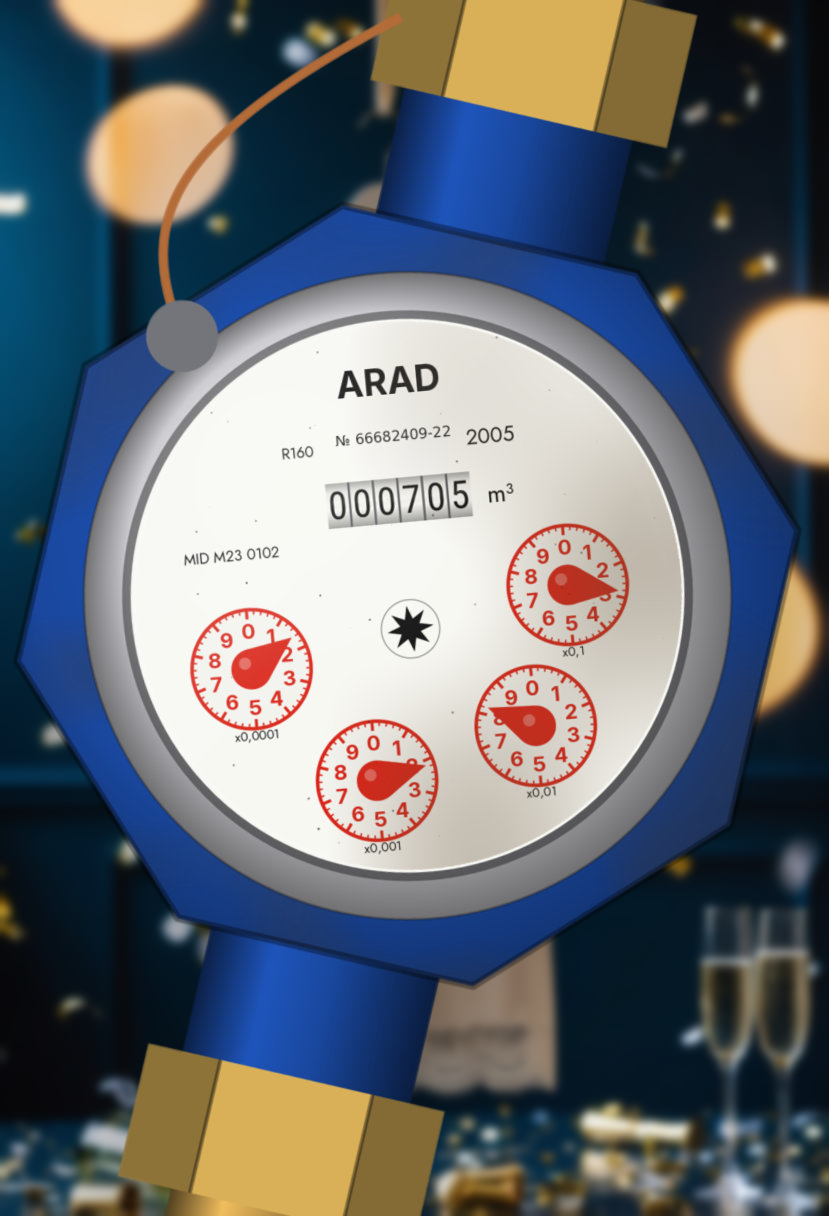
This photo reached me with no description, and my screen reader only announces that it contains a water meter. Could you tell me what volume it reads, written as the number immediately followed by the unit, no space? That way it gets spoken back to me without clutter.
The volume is 705.2821m³
